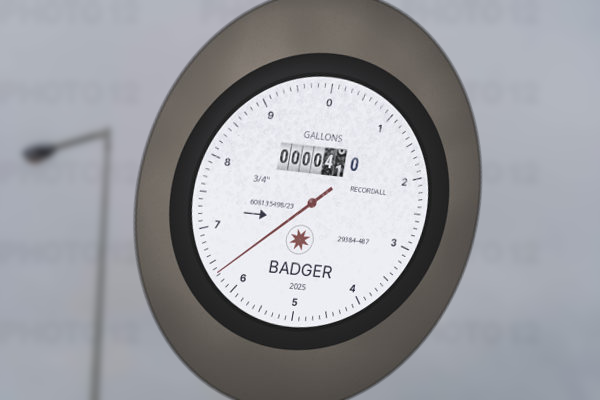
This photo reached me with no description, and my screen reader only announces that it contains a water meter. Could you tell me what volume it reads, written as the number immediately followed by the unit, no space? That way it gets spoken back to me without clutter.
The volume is 406.3gal
